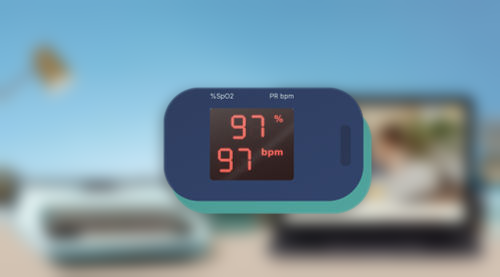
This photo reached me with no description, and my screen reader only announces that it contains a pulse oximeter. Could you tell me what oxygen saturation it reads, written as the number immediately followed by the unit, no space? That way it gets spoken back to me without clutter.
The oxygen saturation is 97%
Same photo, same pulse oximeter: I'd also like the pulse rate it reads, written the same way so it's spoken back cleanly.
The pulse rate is 97bpm
